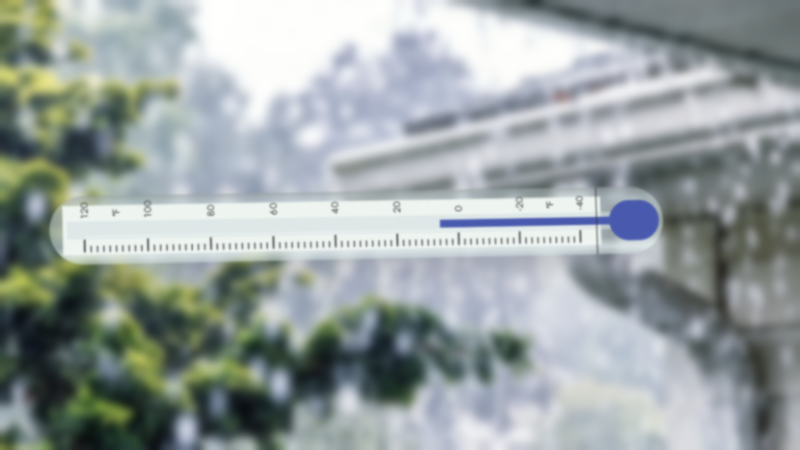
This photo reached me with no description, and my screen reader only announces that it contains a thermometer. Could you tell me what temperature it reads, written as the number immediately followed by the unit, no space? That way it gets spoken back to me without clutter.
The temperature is 6°F
